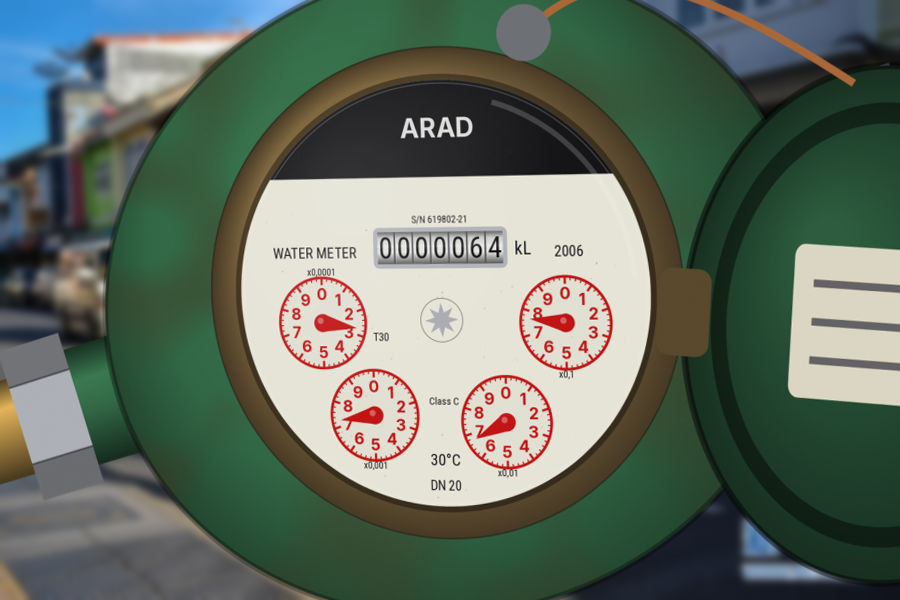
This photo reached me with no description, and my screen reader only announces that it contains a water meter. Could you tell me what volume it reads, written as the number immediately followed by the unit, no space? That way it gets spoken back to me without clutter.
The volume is 64.7672kL
